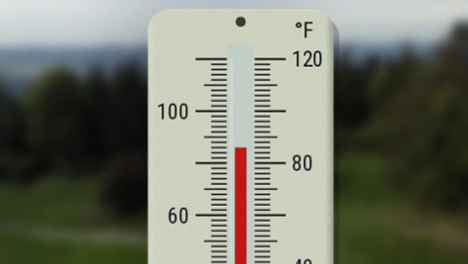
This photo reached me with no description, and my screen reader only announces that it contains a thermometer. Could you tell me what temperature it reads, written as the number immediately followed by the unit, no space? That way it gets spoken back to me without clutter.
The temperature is 86°F
